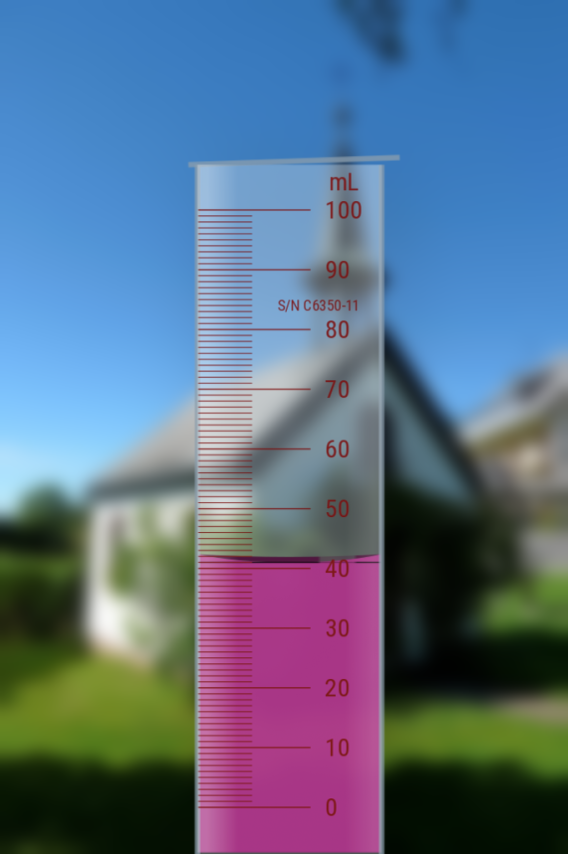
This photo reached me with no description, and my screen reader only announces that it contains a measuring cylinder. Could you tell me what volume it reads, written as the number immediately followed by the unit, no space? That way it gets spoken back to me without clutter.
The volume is 41mL
